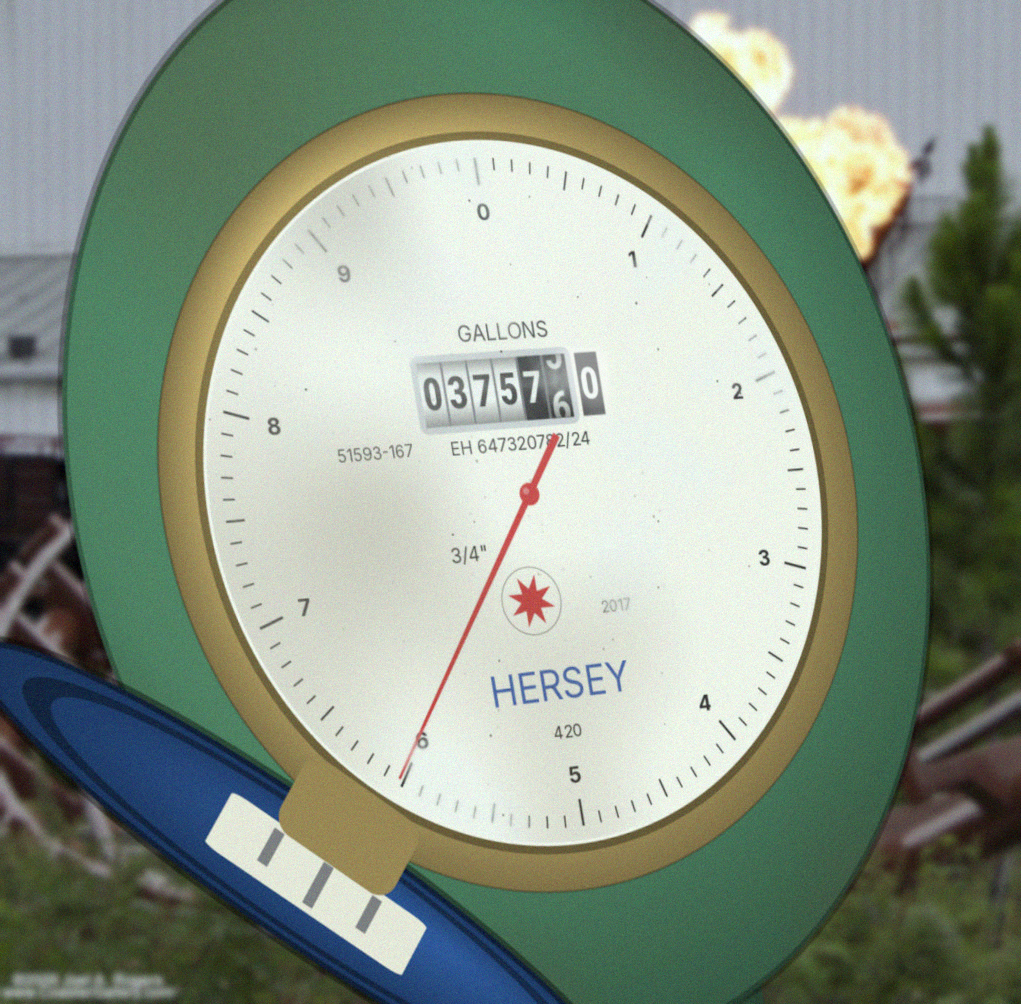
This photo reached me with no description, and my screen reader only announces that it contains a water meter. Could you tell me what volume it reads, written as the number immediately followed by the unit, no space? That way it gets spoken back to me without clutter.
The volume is 375756.0gal
